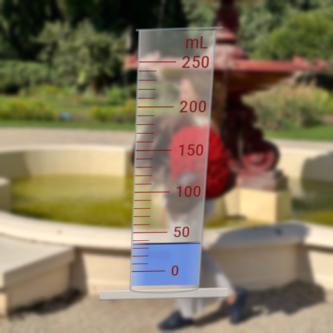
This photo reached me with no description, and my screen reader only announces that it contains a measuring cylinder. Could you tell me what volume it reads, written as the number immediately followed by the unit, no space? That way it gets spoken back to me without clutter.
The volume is 35mL
